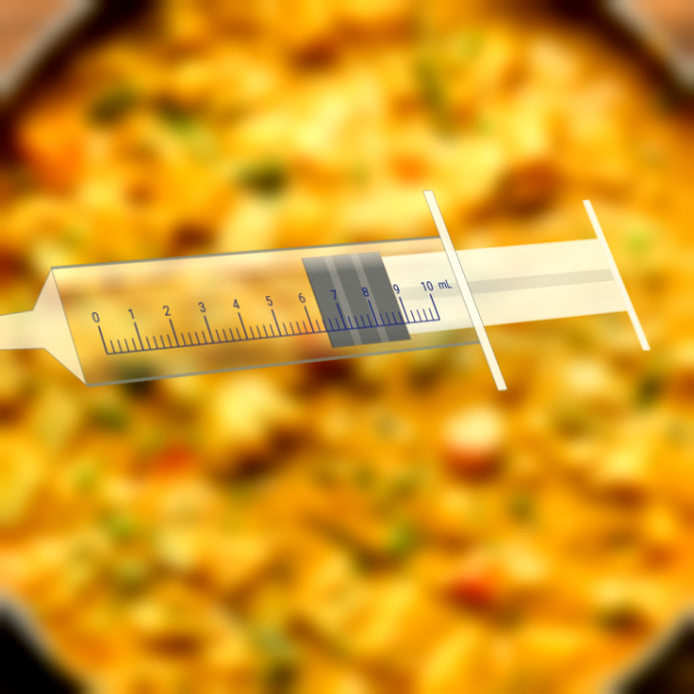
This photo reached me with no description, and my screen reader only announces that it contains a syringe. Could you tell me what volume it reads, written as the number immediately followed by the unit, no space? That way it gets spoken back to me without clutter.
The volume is 6.4mL
